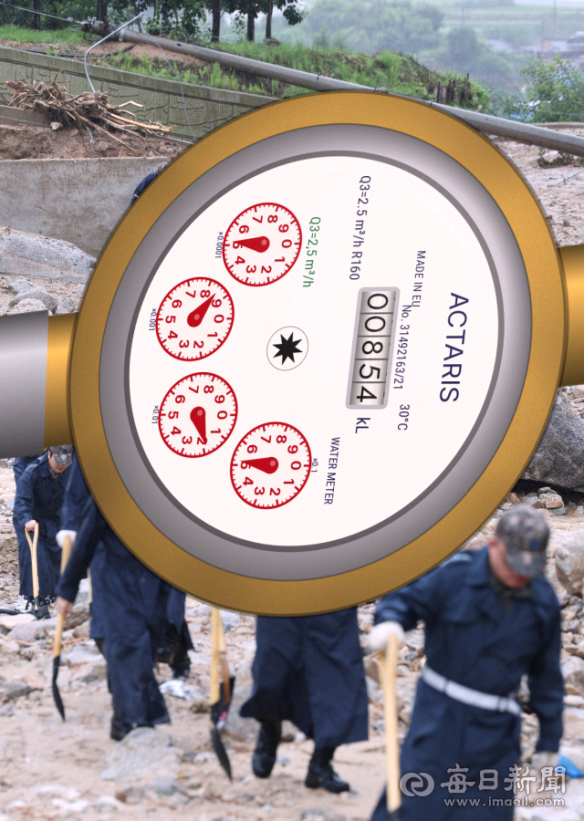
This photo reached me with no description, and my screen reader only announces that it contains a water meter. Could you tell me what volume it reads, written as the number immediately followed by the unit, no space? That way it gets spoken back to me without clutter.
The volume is 854.5185kL
